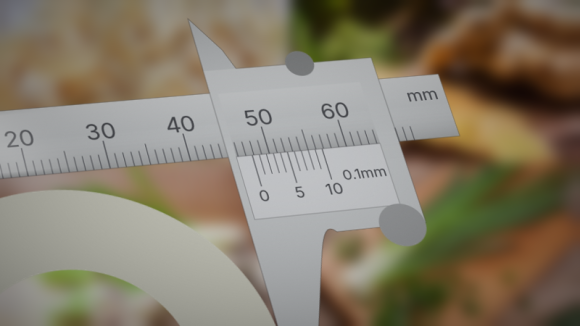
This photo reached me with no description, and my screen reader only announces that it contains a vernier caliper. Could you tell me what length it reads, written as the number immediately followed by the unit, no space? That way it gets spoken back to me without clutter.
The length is 47.8mm
